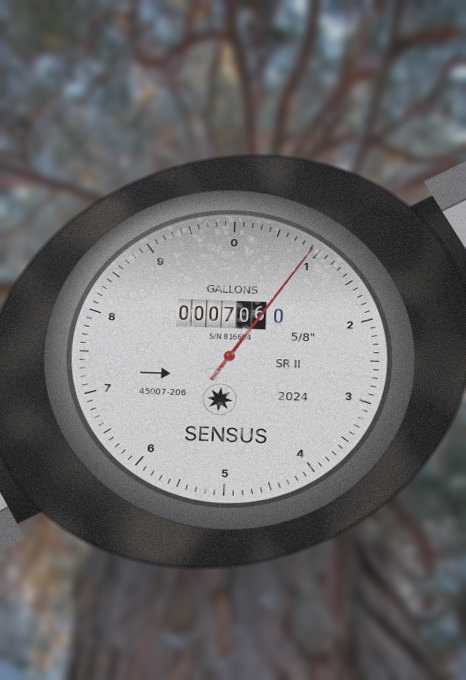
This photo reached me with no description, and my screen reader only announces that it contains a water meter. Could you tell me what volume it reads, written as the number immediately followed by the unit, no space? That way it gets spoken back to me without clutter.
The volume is 7060.9gal
